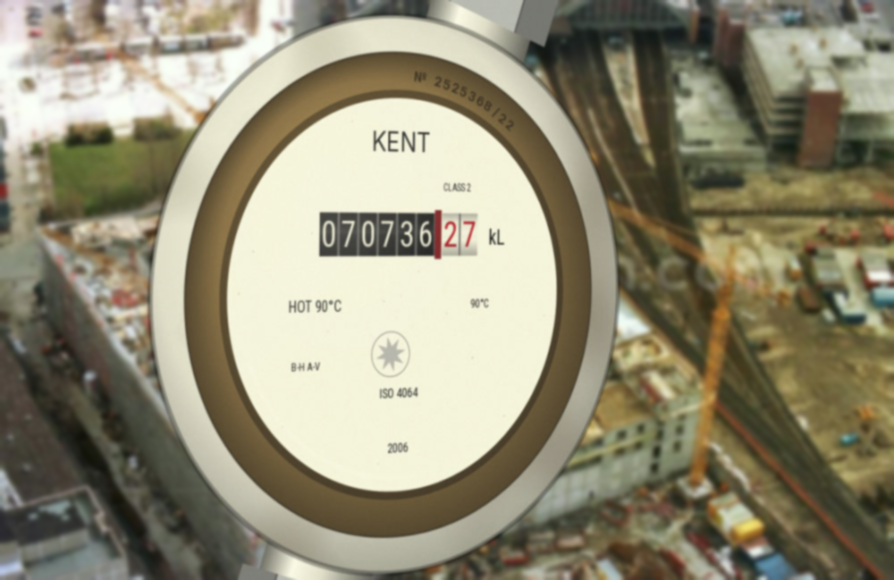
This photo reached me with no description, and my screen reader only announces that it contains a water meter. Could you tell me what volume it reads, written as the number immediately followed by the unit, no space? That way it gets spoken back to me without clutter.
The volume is 70736.27kL
